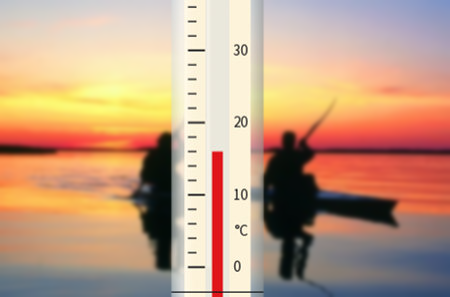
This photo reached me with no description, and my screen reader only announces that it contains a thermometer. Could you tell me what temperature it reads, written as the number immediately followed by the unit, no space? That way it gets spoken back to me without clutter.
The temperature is 16°C
